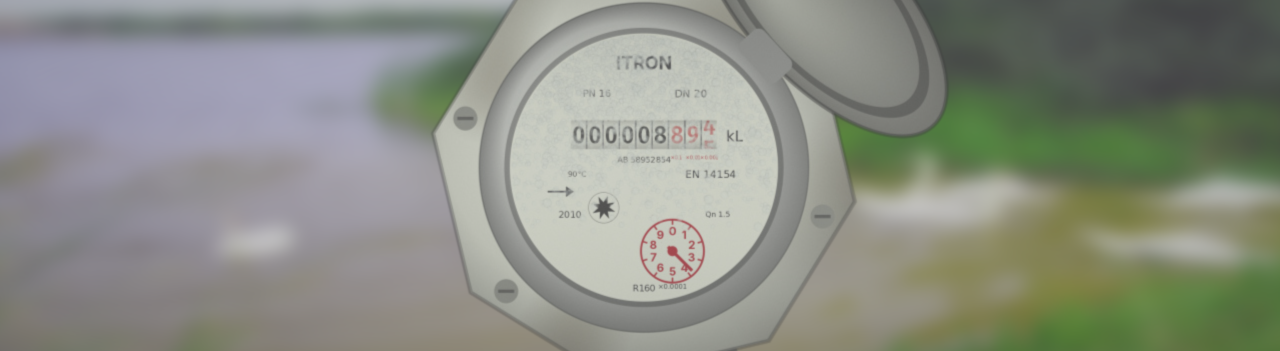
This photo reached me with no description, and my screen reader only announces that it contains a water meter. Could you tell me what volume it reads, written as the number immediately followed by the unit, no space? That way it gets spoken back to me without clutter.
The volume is 8.8943kL
